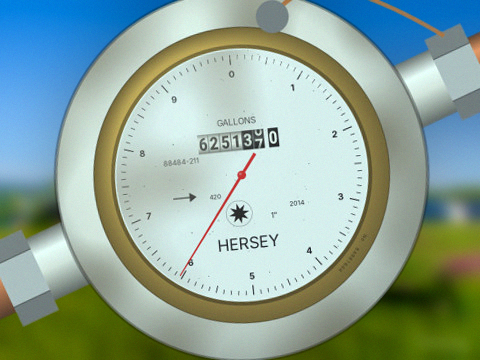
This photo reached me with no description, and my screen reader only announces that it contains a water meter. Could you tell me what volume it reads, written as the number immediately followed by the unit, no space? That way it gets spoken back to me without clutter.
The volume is 6251366.0gal
